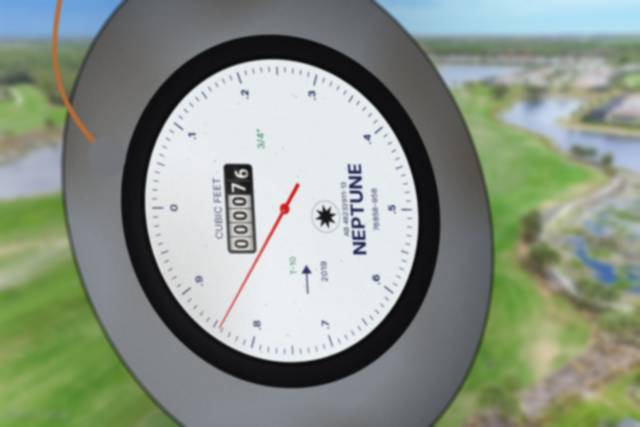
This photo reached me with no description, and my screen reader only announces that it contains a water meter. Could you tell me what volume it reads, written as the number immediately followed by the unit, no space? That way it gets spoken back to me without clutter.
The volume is 75.84ft³
